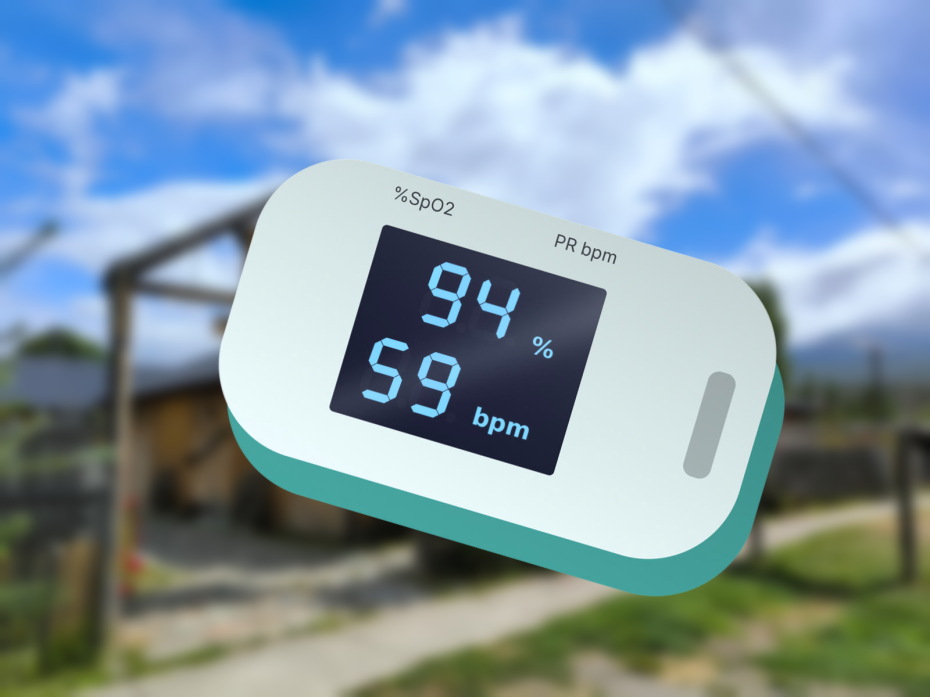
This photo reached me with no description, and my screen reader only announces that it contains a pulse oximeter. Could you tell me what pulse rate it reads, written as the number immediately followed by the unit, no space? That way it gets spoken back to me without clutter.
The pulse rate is 59bpm
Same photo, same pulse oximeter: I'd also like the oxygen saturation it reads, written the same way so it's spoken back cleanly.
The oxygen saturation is 94%
